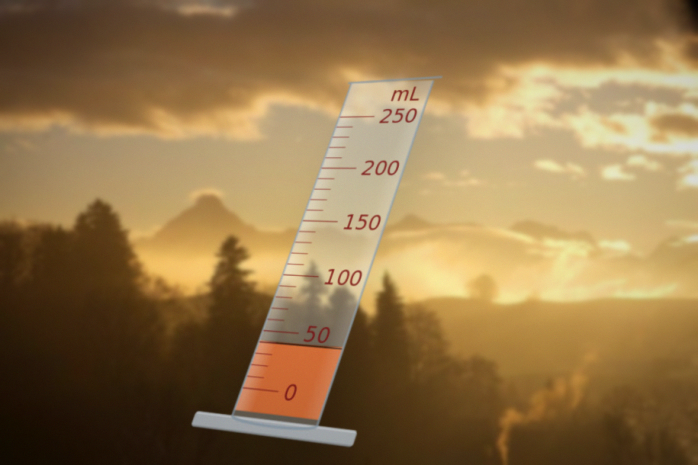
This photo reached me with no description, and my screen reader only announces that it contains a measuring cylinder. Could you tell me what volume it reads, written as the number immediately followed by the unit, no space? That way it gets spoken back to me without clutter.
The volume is 40mL
